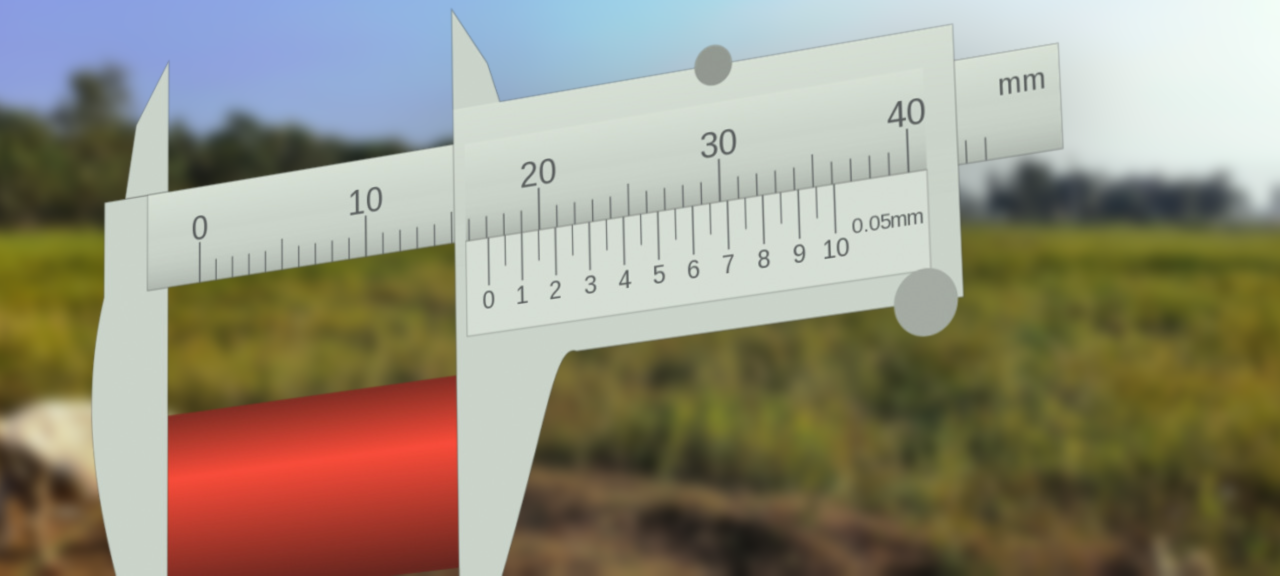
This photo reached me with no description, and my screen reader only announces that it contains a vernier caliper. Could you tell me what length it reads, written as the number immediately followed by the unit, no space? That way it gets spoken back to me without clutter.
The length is 17.1mm
